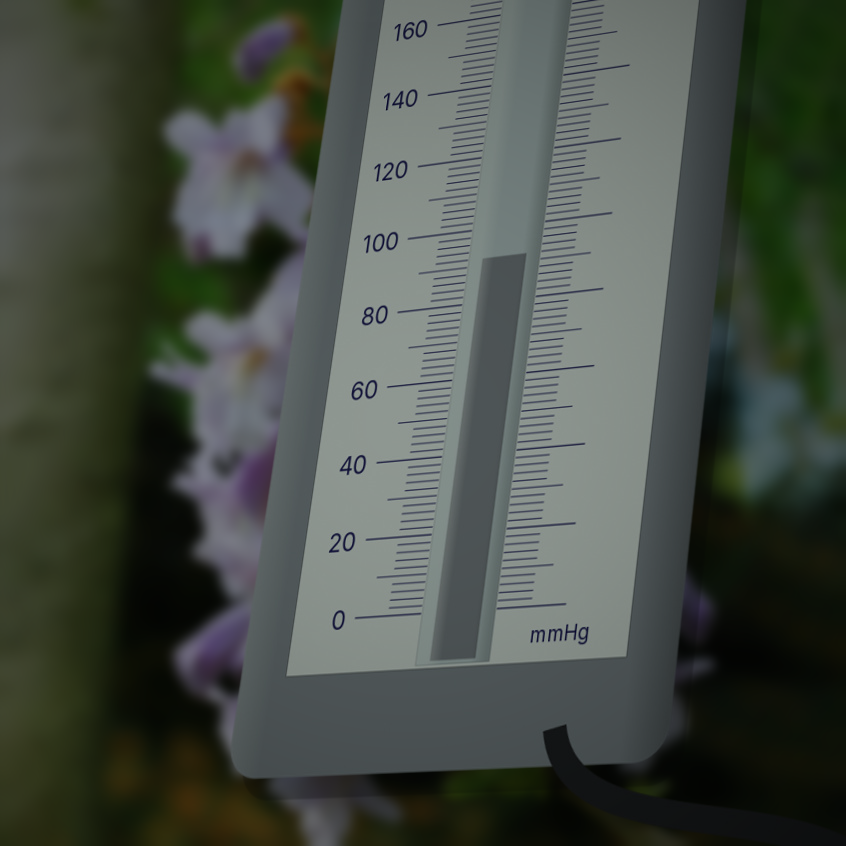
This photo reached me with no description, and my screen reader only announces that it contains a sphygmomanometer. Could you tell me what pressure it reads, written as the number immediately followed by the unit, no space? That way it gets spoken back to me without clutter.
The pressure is 92mmHg
